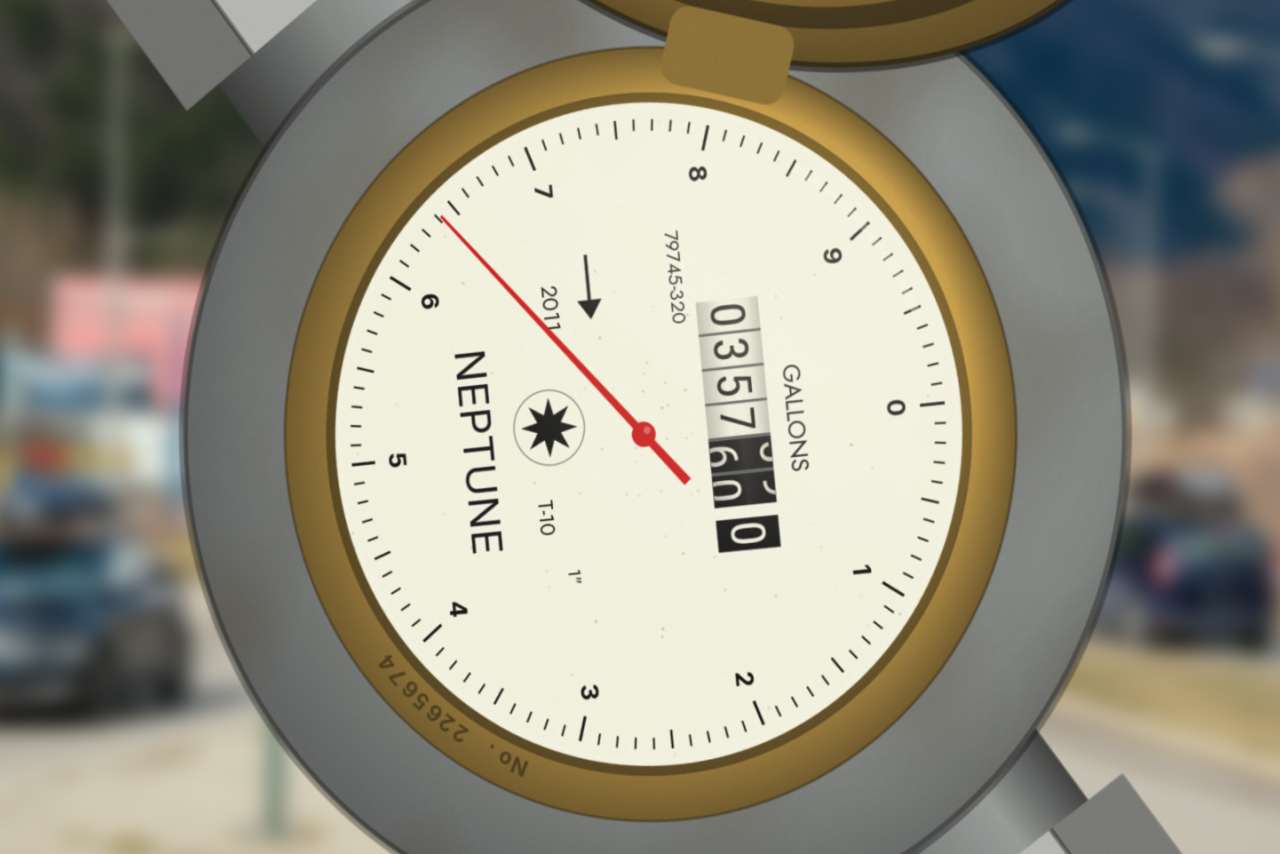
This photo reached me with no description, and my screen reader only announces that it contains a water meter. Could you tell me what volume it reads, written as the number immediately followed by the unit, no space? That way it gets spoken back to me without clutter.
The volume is 357596.4gal
